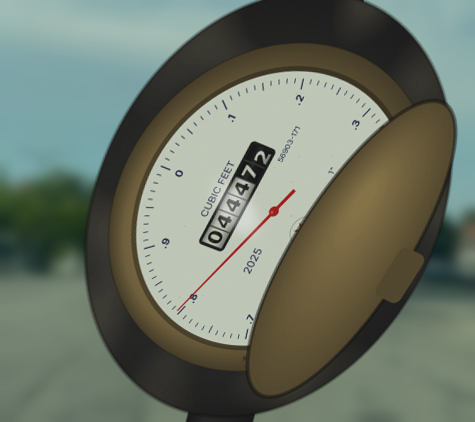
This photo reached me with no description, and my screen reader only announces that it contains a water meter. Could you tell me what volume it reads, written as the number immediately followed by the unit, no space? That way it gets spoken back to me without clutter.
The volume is 44471.80ft³
